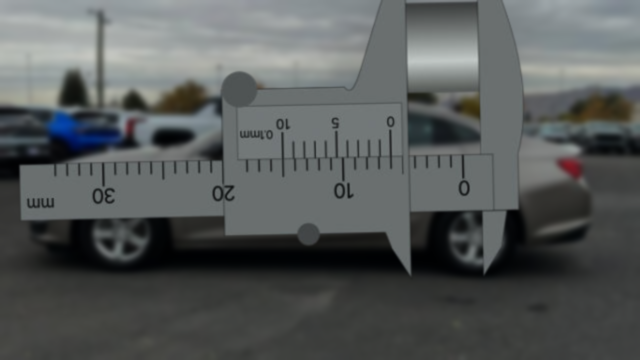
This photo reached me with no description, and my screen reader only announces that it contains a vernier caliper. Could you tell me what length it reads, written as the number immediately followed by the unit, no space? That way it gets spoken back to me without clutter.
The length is 6.0mm
